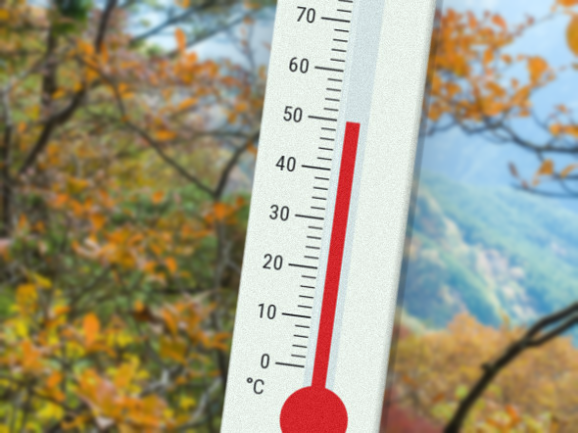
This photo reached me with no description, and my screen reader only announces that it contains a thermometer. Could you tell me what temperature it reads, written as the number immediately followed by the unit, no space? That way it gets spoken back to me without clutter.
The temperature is 50°C
